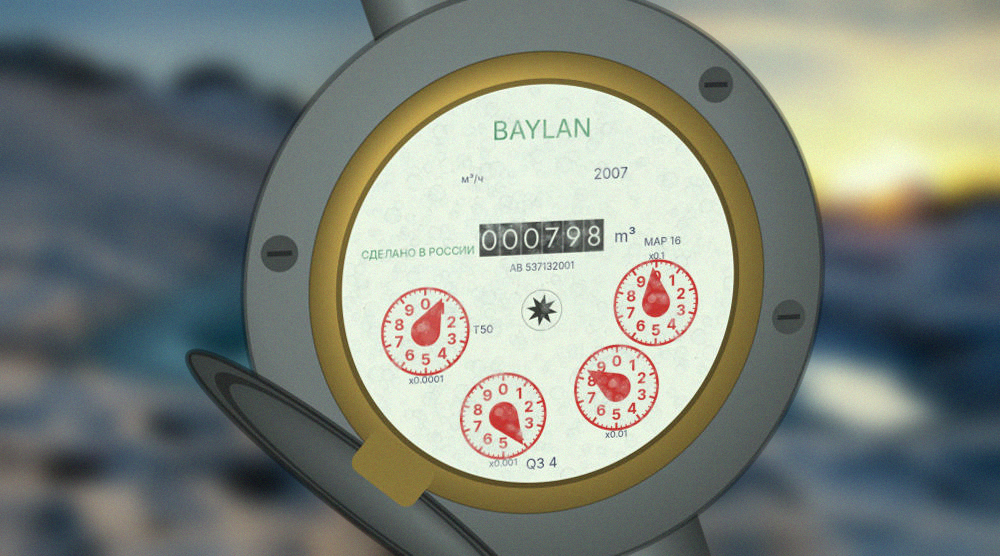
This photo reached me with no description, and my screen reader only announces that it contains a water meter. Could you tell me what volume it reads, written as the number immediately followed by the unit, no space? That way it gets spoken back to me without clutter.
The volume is 797.9840m³
